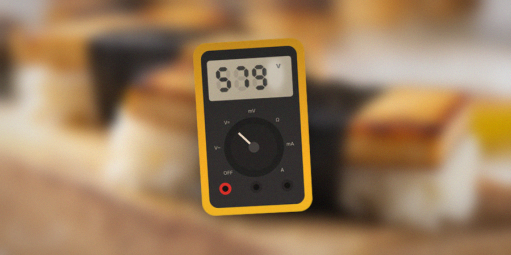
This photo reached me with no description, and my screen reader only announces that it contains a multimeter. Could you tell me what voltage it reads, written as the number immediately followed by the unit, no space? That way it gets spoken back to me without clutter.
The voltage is 579V
